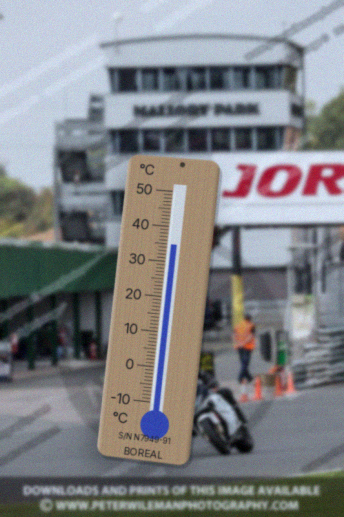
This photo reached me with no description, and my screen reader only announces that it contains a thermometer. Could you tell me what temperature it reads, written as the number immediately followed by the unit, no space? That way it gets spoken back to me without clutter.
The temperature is 35°C
